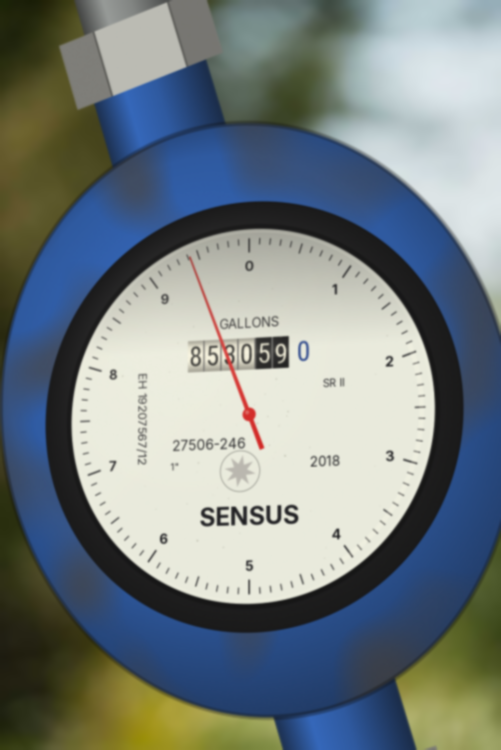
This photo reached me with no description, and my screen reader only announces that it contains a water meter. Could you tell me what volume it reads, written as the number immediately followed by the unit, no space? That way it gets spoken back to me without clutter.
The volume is 8530589.4gal
